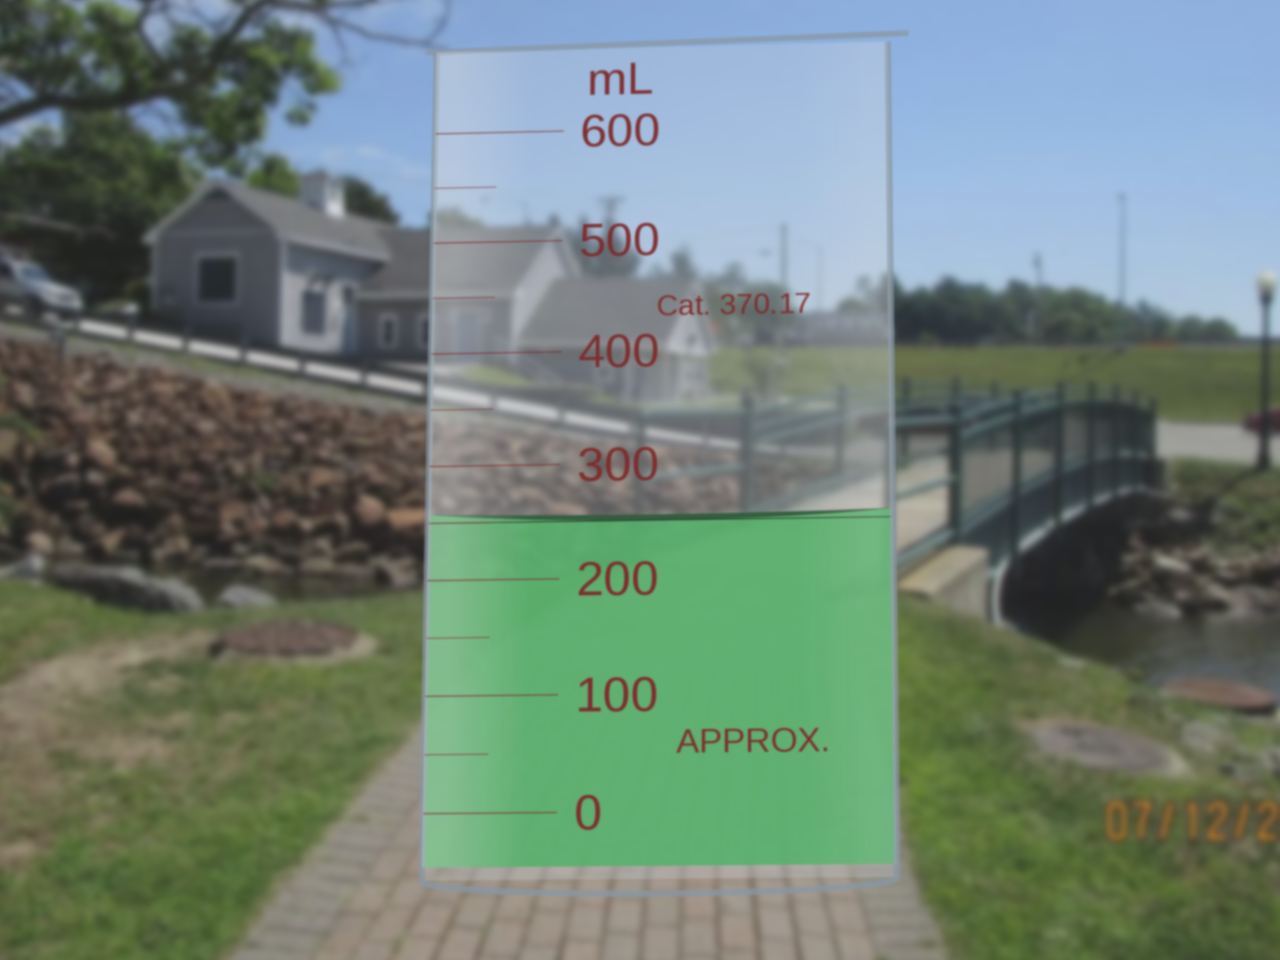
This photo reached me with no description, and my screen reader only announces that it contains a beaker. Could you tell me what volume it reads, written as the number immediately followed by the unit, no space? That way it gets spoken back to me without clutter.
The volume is 250mL
